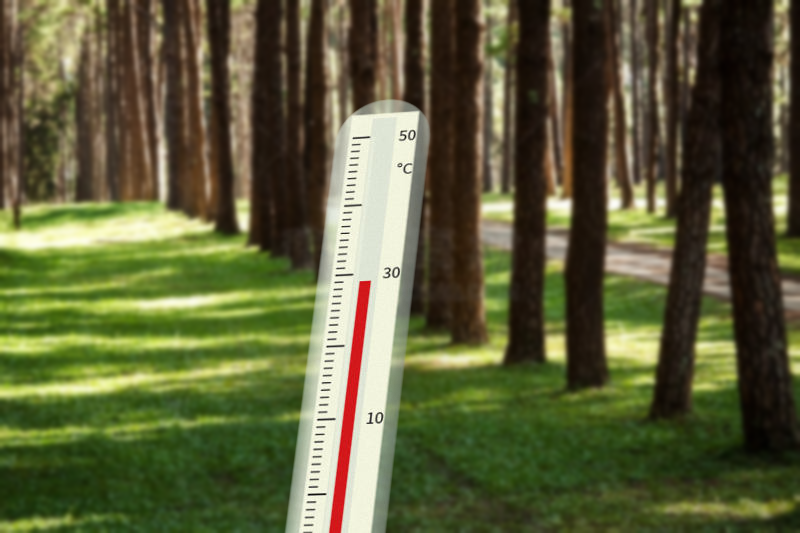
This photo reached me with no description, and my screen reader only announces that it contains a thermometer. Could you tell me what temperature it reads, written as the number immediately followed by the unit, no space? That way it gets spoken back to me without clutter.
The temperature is 29°C
